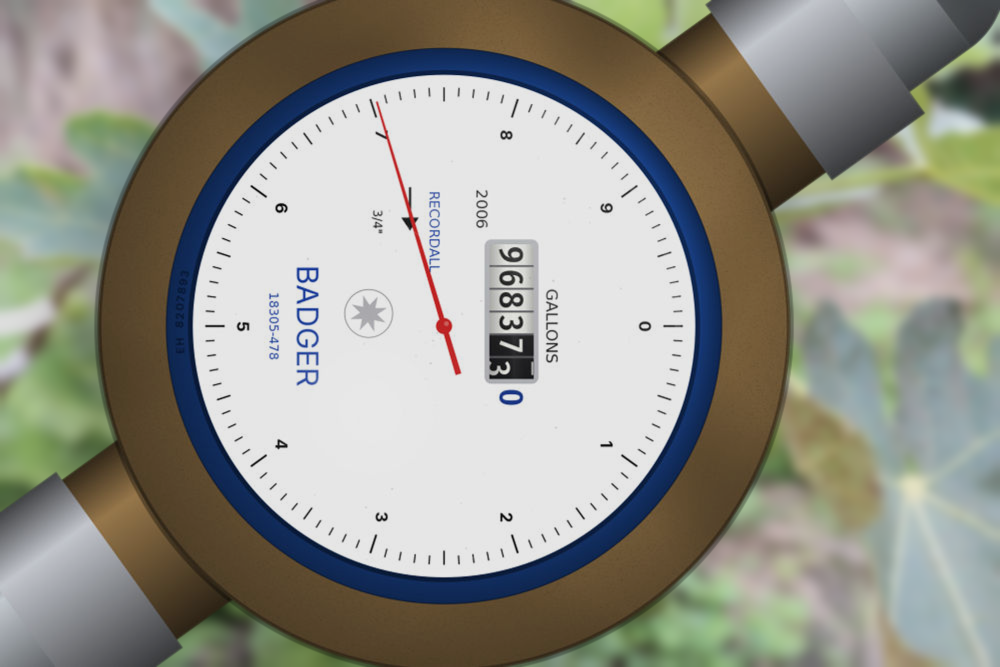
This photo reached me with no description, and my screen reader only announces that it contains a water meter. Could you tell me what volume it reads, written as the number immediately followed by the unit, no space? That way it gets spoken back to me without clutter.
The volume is 9683727.0gal
